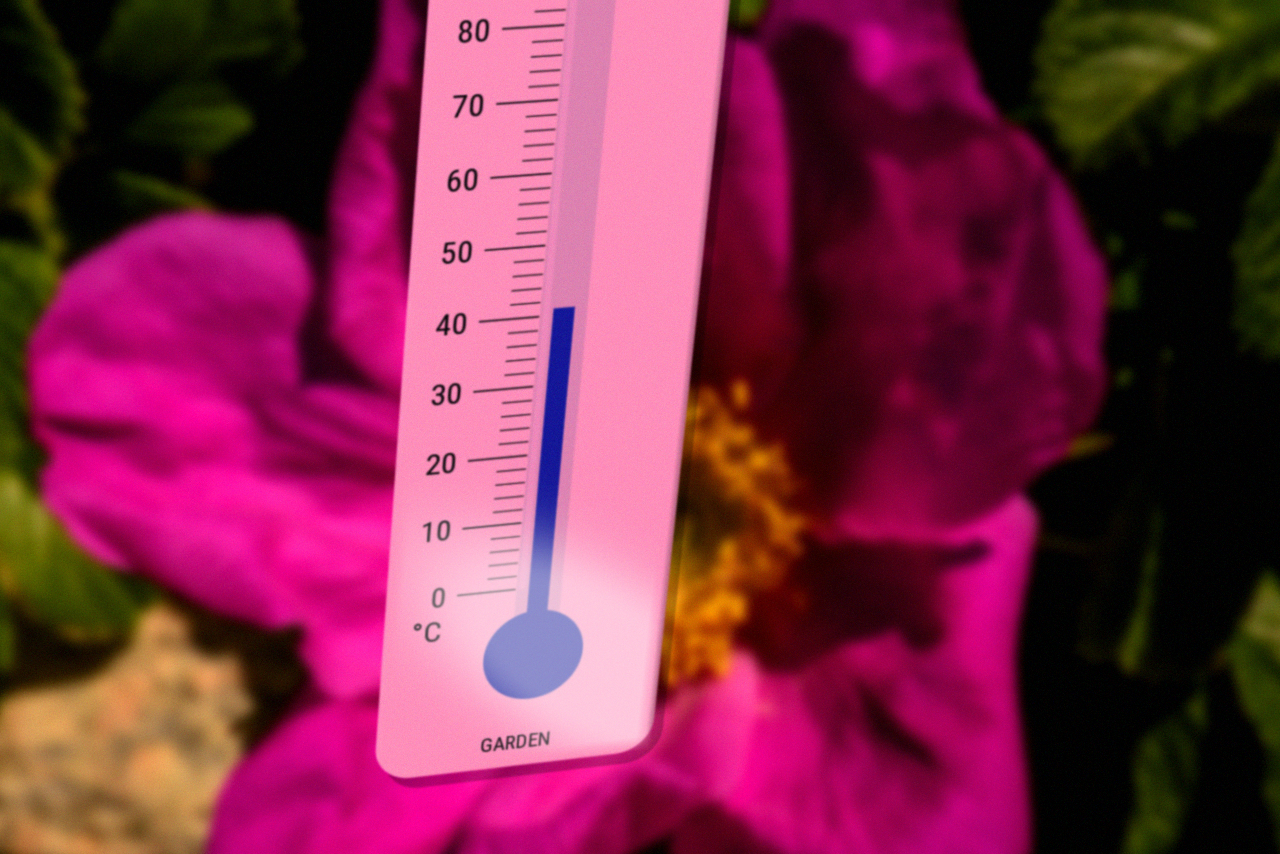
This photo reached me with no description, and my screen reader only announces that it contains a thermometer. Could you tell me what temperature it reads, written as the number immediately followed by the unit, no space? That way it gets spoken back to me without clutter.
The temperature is 41°C
